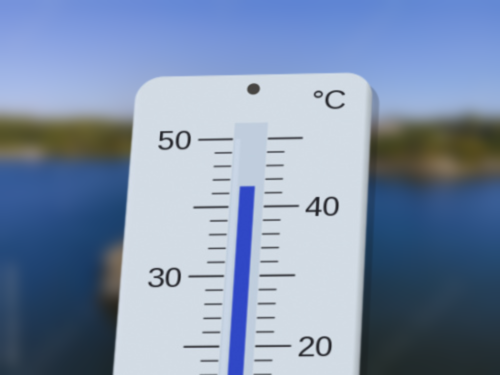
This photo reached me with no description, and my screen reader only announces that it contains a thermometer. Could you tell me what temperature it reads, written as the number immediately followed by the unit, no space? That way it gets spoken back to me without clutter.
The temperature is 43°C
